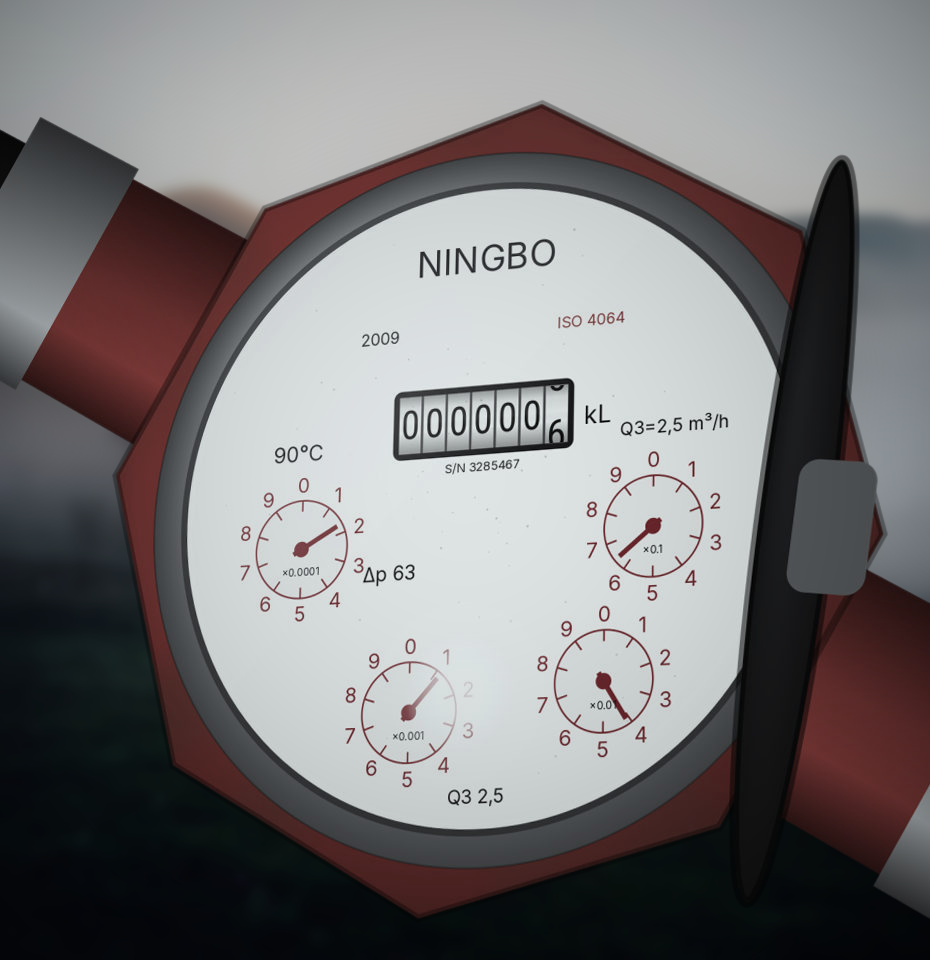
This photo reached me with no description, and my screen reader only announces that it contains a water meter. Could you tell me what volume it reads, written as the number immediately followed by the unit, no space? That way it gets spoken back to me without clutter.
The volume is 5.6411kL
